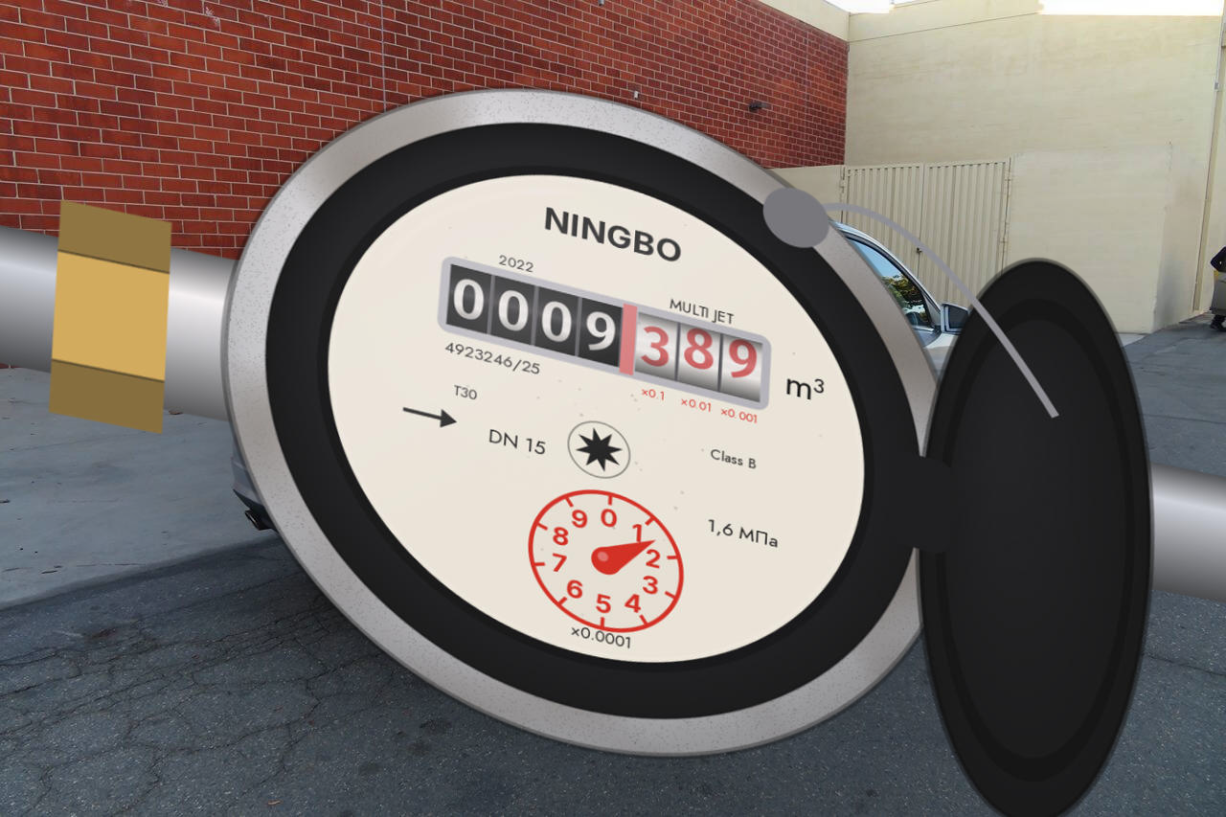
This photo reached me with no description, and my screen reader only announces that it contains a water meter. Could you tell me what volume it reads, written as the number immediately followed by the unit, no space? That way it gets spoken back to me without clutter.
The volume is 9.3891m³
